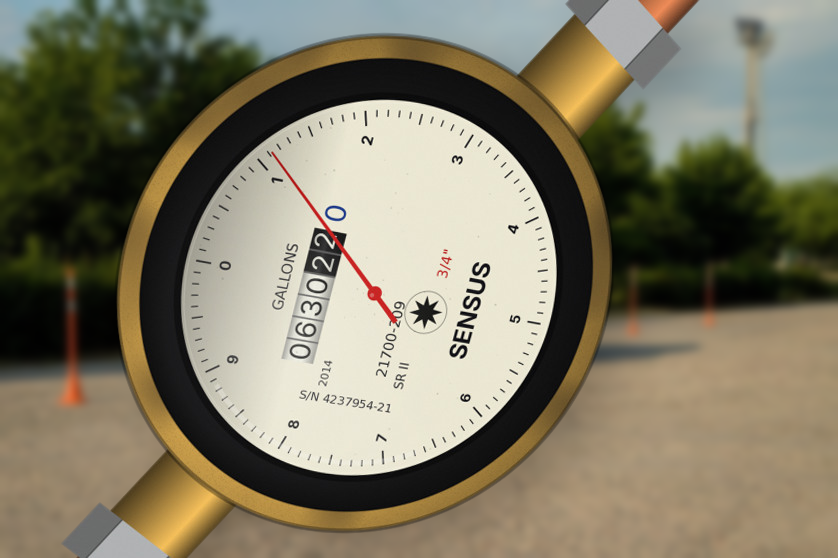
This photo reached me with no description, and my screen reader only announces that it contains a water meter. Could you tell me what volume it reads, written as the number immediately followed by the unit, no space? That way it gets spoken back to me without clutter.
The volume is 630221.1gal
